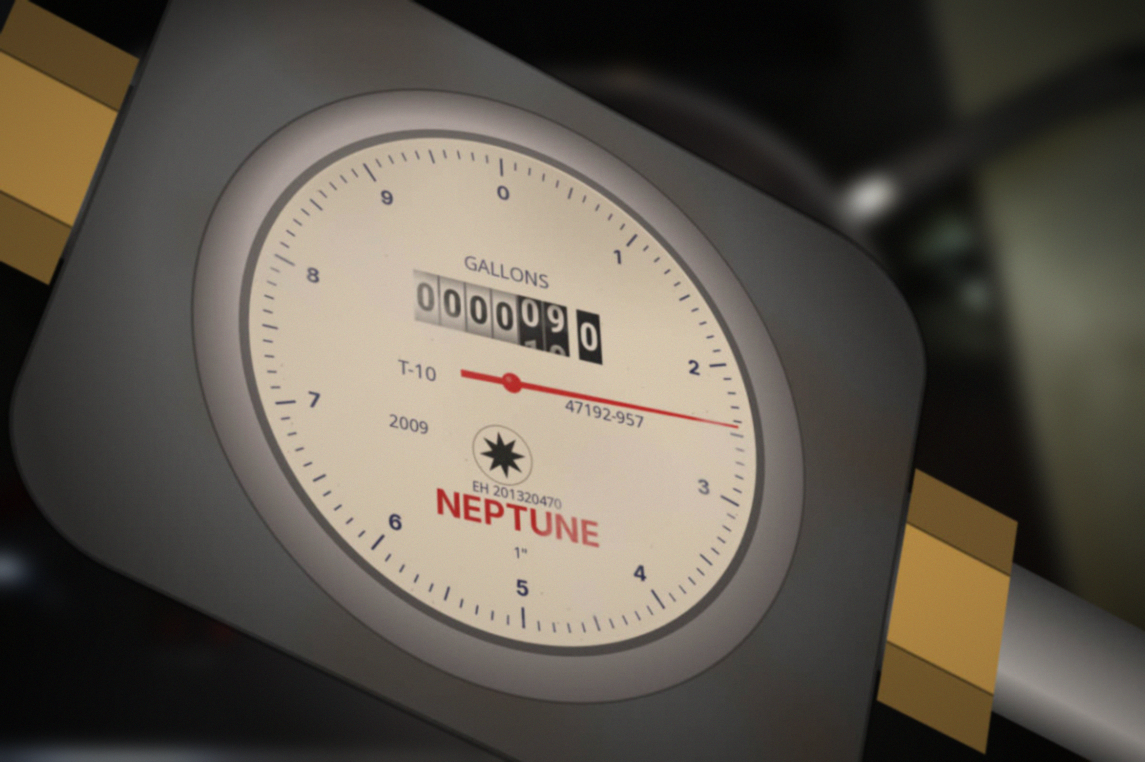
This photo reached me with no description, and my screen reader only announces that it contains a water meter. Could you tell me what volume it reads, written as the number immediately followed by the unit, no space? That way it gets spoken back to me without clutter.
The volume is 92.4gal
